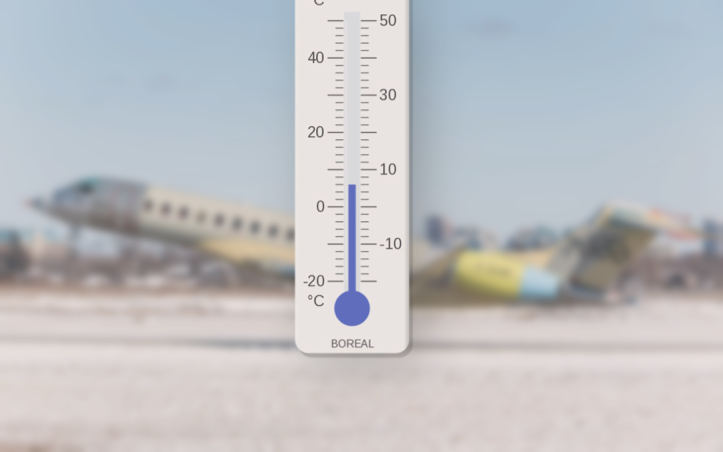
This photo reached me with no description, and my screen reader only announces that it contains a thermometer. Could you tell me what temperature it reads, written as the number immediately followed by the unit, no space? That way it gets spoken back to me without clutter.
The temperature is 6°C
